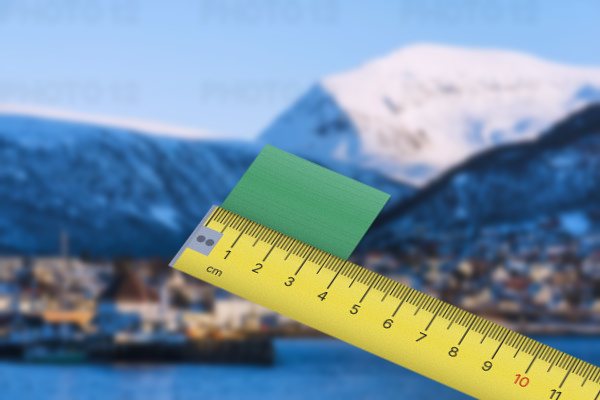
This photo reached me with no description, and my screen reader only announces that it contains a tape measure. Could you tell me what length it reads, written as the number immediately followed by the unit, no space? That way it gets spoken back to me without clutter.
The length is 4cm
